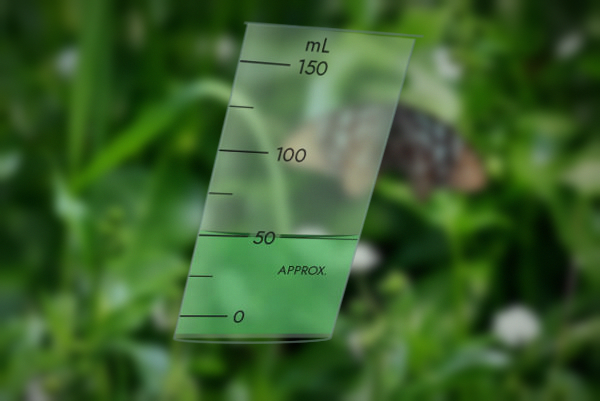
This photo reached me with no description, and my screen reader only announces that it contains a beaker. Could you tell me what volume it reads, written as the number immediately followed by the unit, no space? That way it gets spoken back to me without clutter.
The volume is 50mL
